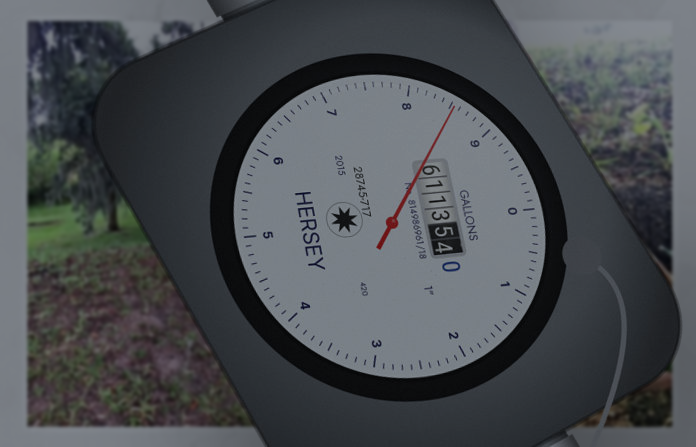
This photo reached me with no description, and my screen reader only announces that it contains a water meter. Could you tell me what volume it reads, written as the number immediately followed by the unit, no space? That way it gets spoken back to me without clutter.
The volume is 6113538.5gal
